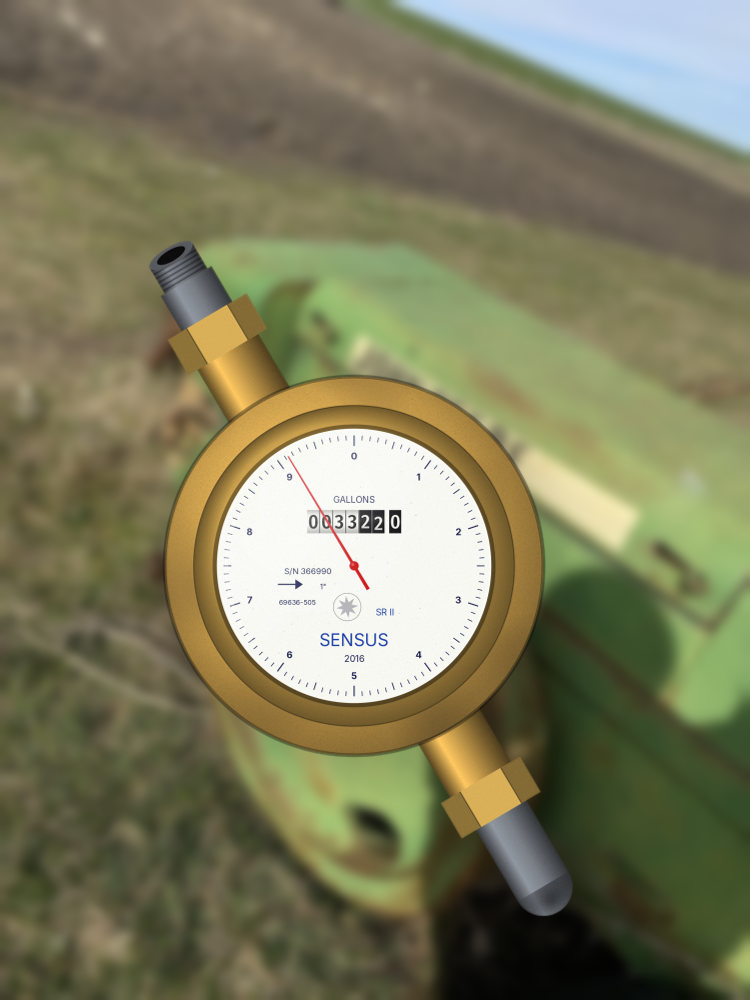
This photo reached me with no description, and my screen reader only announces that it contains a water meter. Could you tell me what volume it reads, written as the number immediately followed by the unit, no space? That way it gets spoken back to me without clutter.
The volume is 33219.1gal
